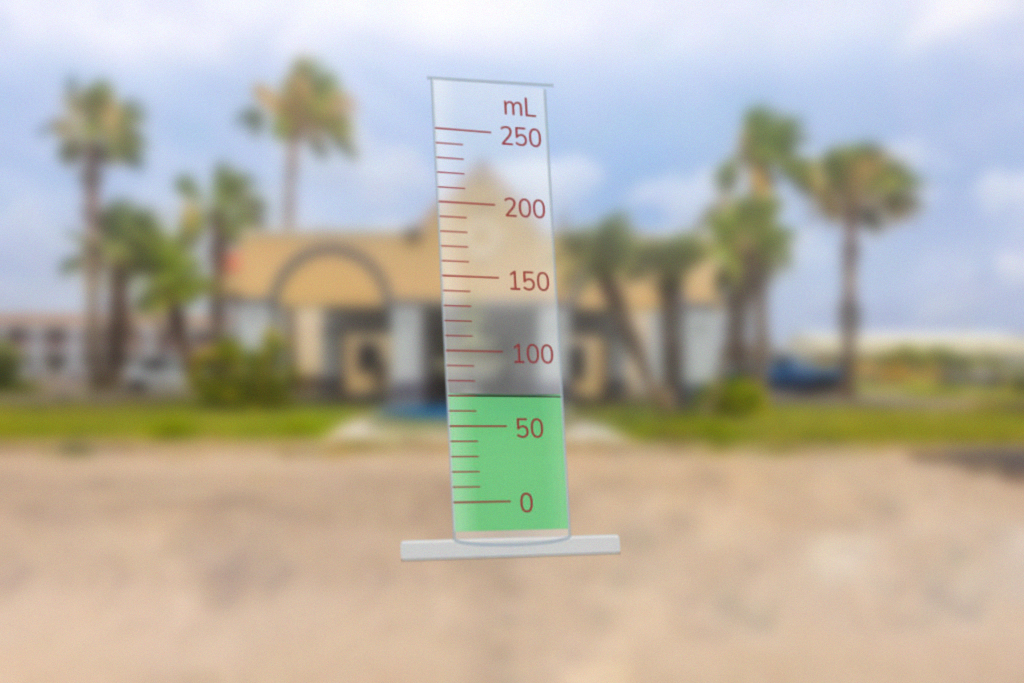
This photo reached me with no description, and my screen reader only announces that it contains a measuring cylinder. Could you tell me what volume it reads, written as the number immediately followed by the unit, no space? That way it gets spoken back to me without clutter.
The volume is 70mL
